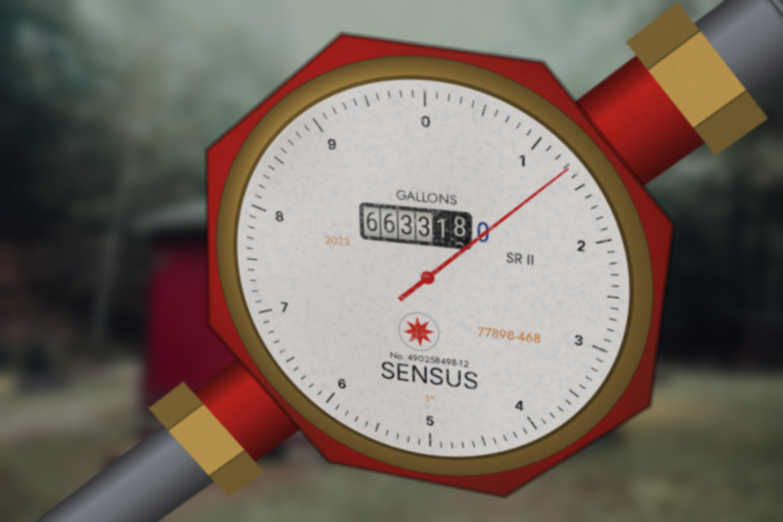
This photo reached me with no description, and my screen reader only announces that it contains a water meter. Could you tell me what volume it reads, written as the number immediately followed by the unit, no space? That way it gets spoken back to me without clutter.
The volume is 6633181.3gal
